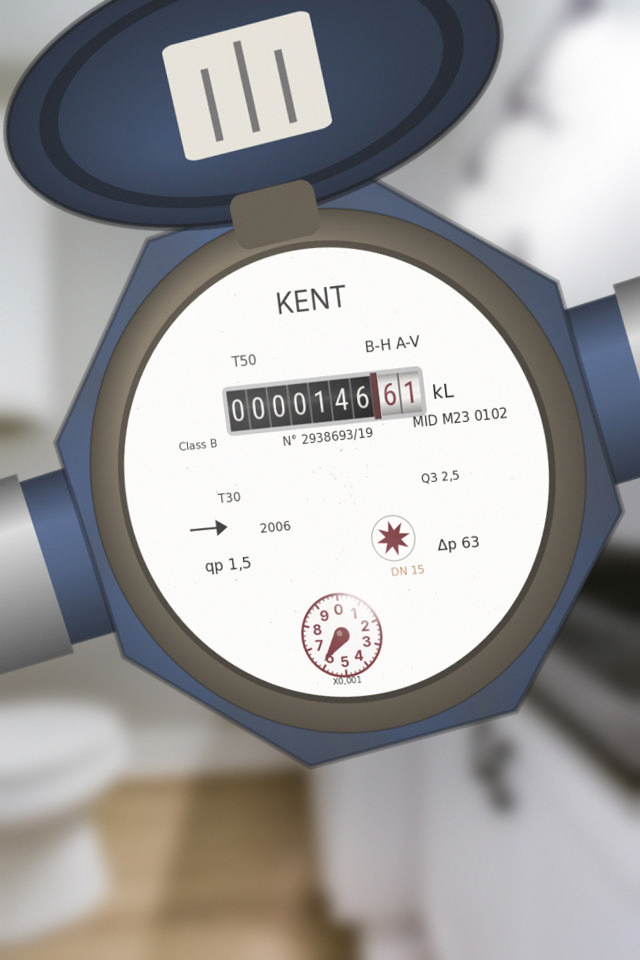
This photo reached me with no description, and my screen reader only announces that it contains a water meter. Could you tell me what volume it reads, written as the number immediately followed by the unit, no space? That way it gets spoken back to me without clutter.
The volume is 146.616kL
